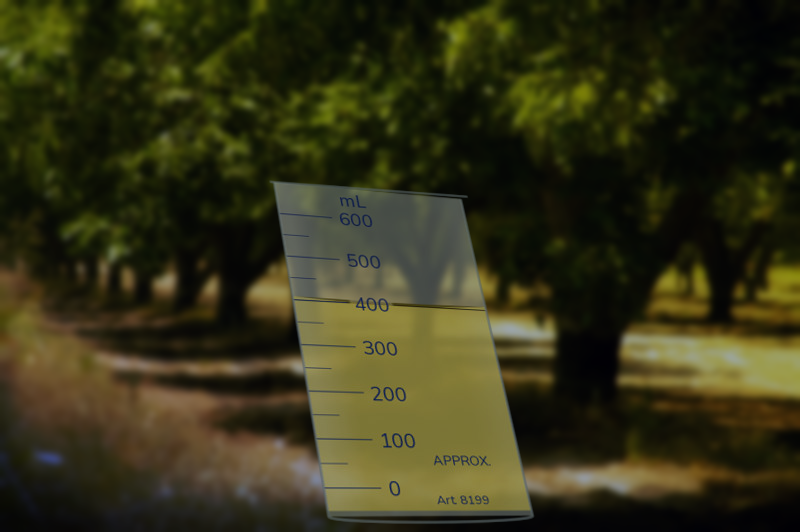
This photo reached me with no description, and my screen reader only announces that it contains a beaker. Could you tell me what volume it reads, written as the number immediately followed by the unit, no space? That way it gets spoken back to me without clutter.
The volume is 400mL
